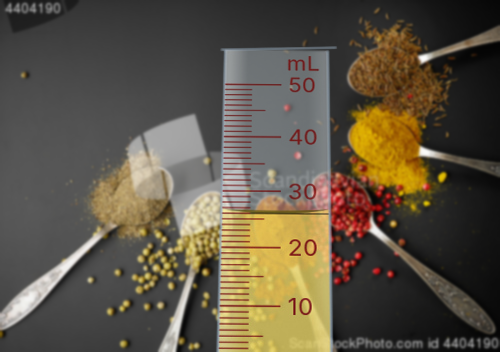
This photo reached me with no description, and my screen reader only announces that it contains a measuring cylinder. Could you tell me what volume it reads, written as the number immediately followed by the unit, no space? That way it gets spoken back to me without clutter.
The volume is 26mL
